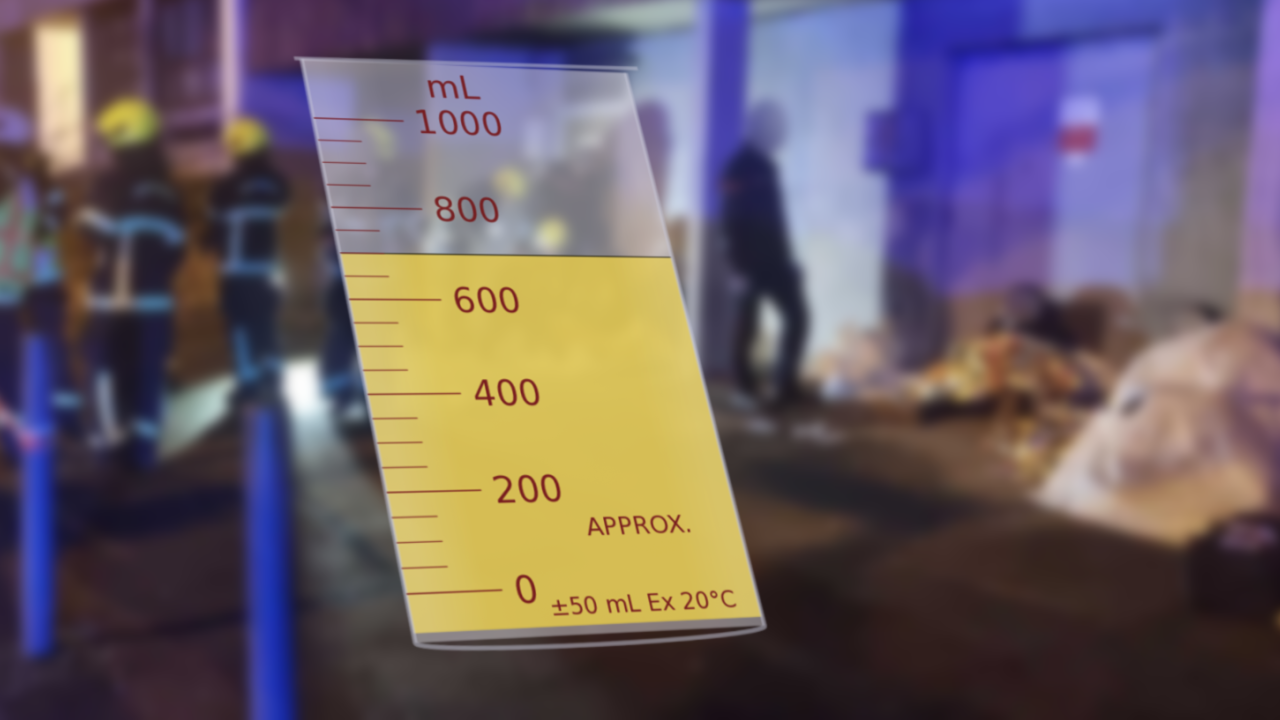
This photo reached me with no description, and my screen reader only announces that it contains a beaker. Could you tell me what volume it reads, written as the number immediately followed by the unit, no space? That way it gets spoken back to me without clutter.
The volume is 700mL
